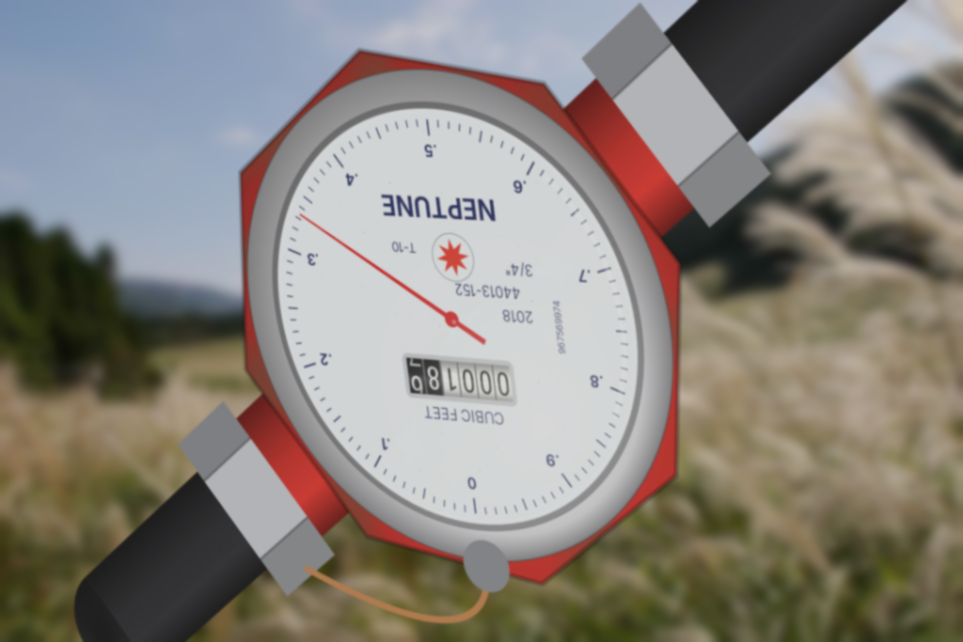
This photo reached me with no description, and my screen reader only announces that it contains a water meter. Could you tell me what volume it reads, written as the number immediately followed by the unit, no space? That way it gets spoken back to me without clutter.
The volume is 186.33ft³
